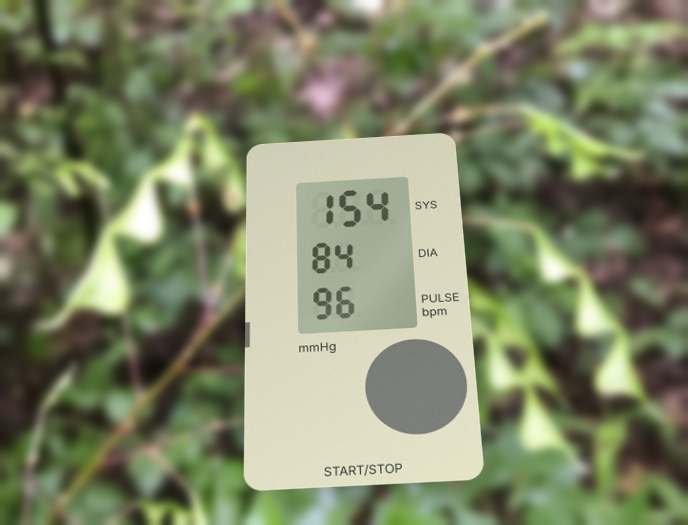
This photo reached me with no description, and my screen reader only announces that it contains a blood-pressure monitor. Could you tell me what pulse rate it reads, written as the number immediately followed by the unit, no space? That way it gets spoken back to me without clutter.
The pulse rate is 96bpm
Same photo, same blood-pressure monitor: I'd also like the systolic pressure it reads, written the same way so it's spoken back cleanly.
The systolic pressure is 154mmHg
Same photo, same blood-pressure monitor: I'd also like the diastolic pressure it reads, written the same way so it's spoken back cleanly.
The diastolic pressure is 84mmHg
